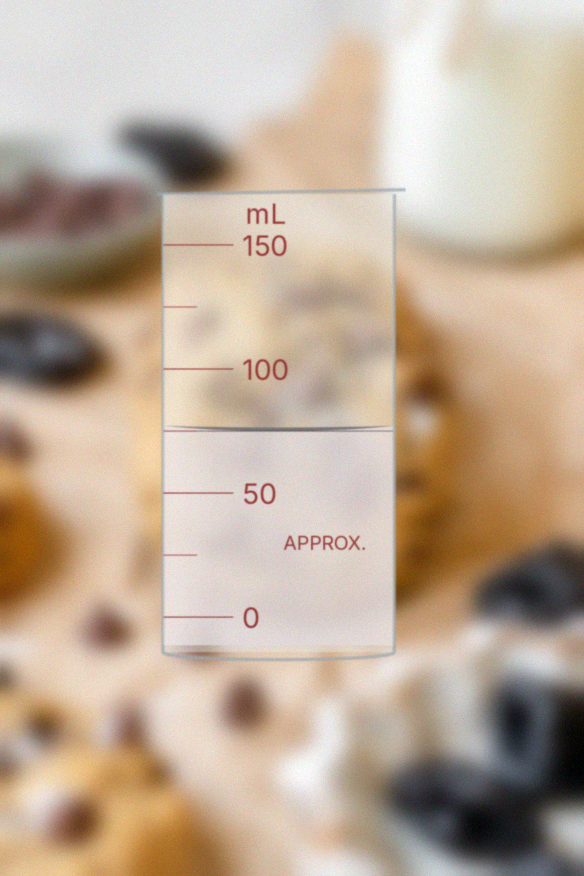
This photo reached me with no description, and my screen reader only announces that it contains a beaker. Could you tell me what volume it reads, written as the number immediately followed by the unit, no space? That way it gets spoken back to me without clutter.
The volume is 75mL
